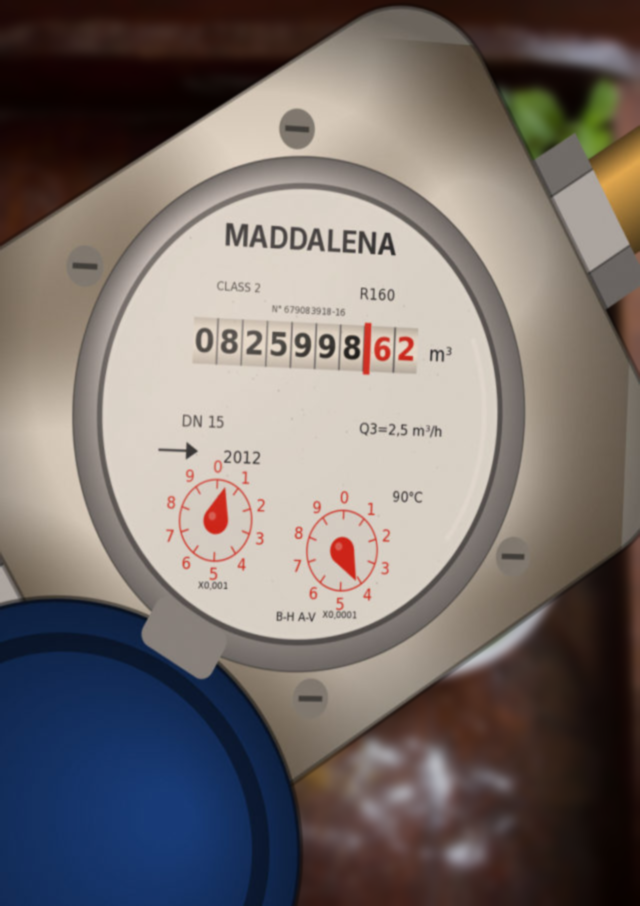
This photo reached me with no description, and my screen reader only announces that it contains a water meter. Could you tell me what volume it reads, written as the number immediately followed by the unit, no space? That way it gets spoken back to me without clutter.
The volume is 825998.6204m³
